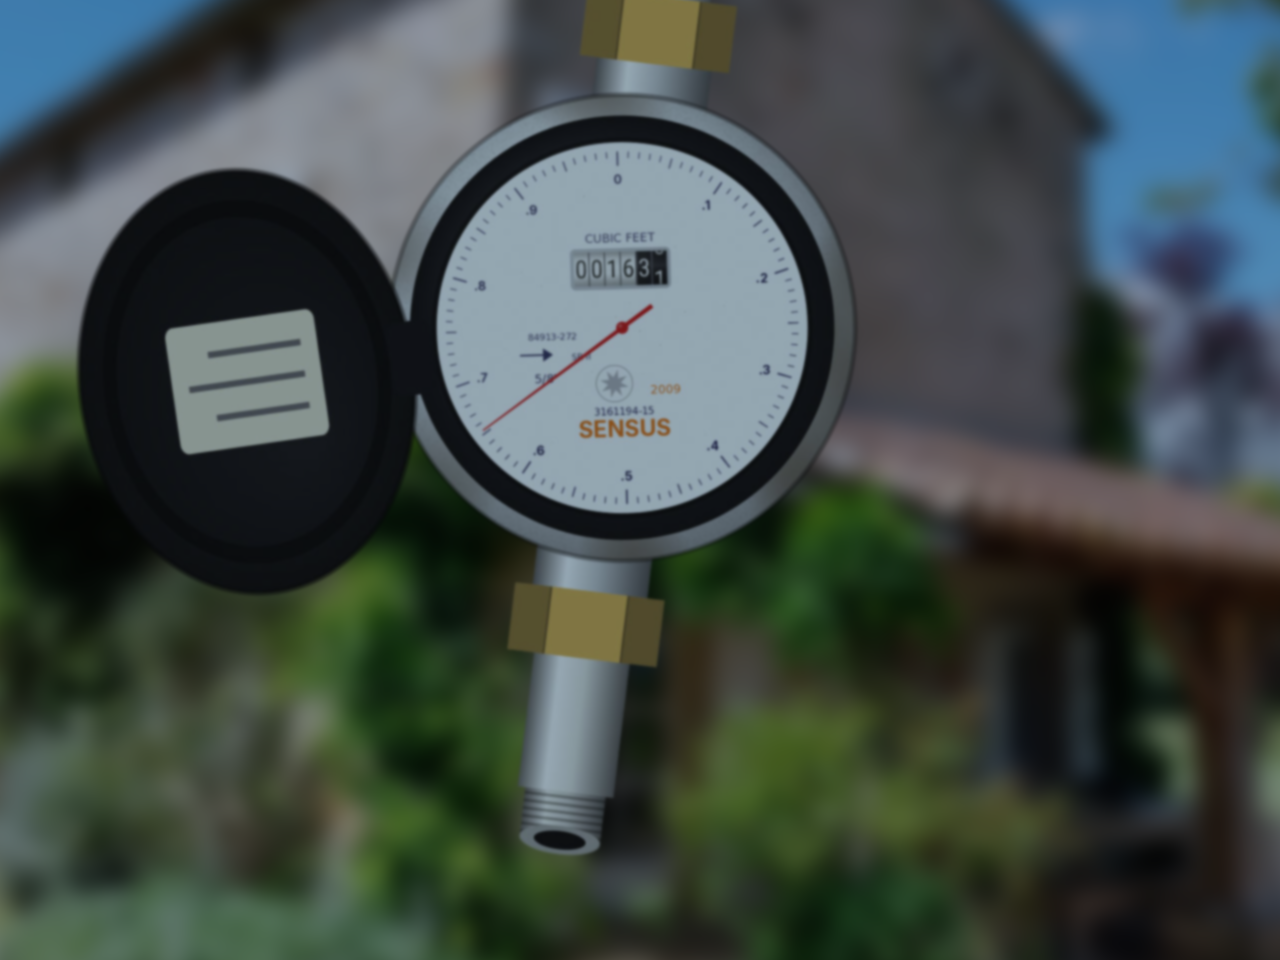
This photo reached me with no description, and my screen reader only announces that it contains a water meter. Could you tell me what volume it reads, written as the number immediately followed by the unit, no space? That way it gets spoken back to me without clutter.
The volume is 1630.65ft³
